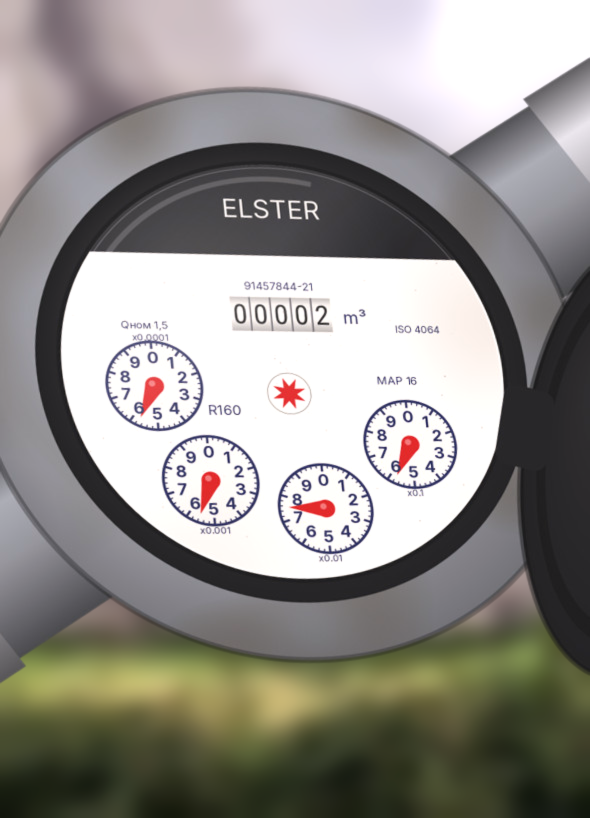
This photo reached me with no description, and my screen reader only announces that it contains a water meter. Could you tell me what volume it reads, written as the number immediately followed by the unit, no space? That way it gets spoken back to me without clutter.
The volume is 2.5755m³
